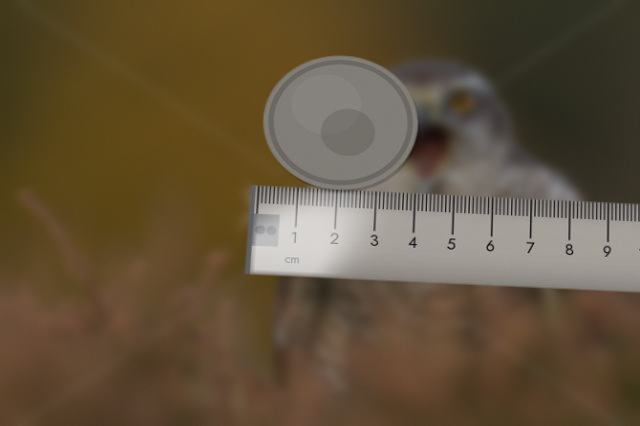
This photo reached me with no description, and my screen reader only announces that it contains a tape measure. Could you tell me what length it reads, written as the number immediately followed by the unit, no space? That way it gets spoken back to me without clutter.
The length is 4cm
